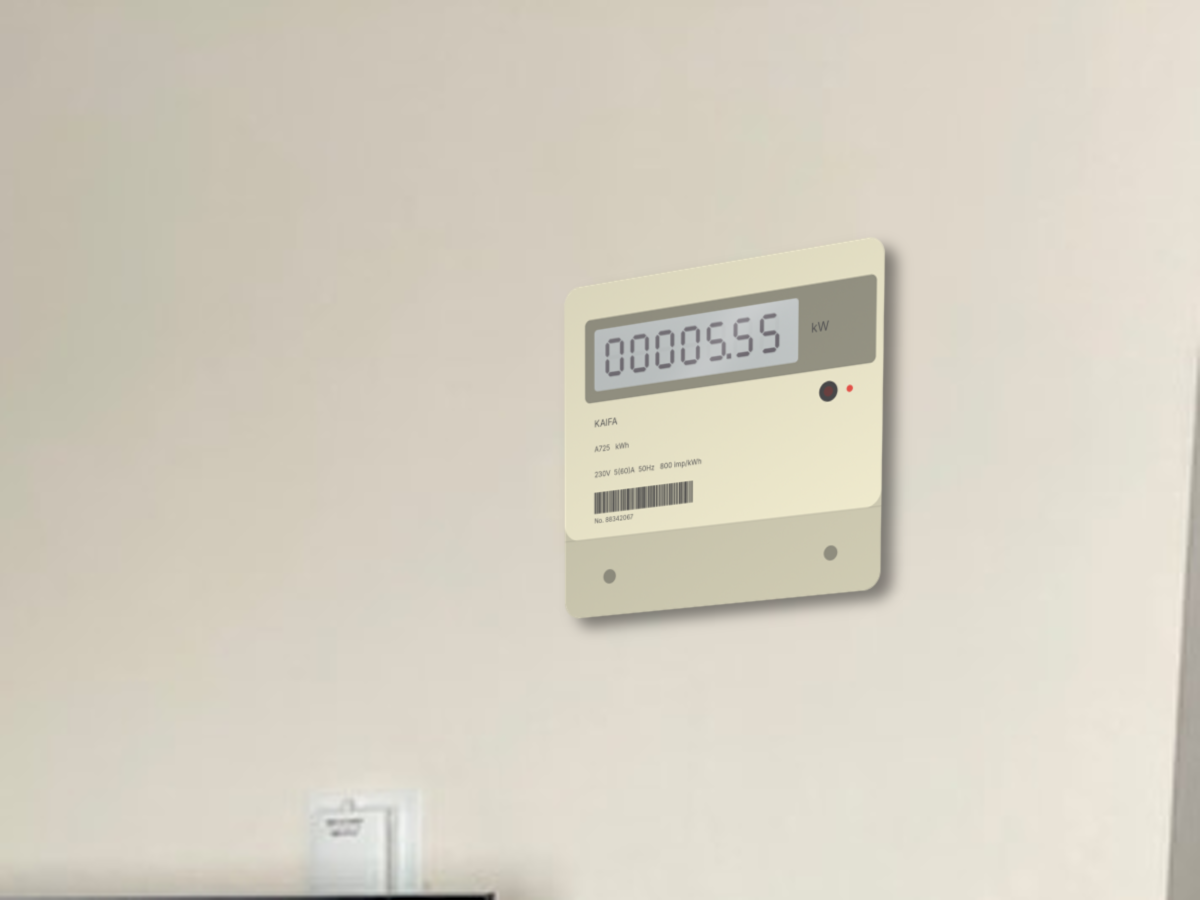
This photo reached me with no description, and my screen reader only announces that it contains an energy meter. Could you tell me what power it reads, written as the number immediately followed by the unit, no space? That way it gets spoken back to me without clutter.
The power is 5.55kW
